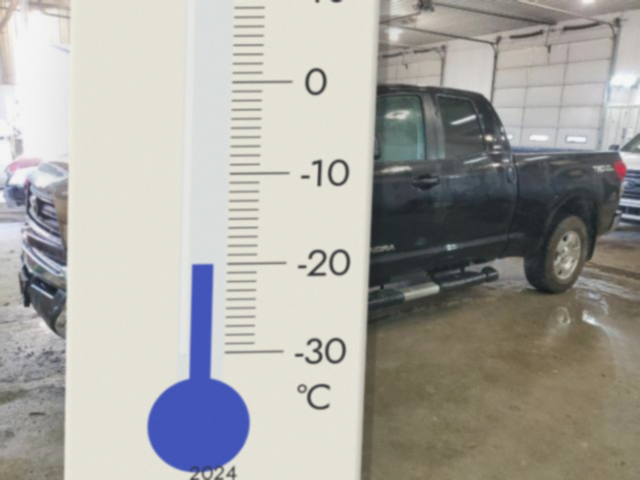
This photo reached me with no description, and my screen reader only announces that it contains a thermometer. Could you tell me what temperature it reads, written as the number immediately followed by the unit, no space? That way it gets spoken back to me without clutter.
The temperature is -20°C
